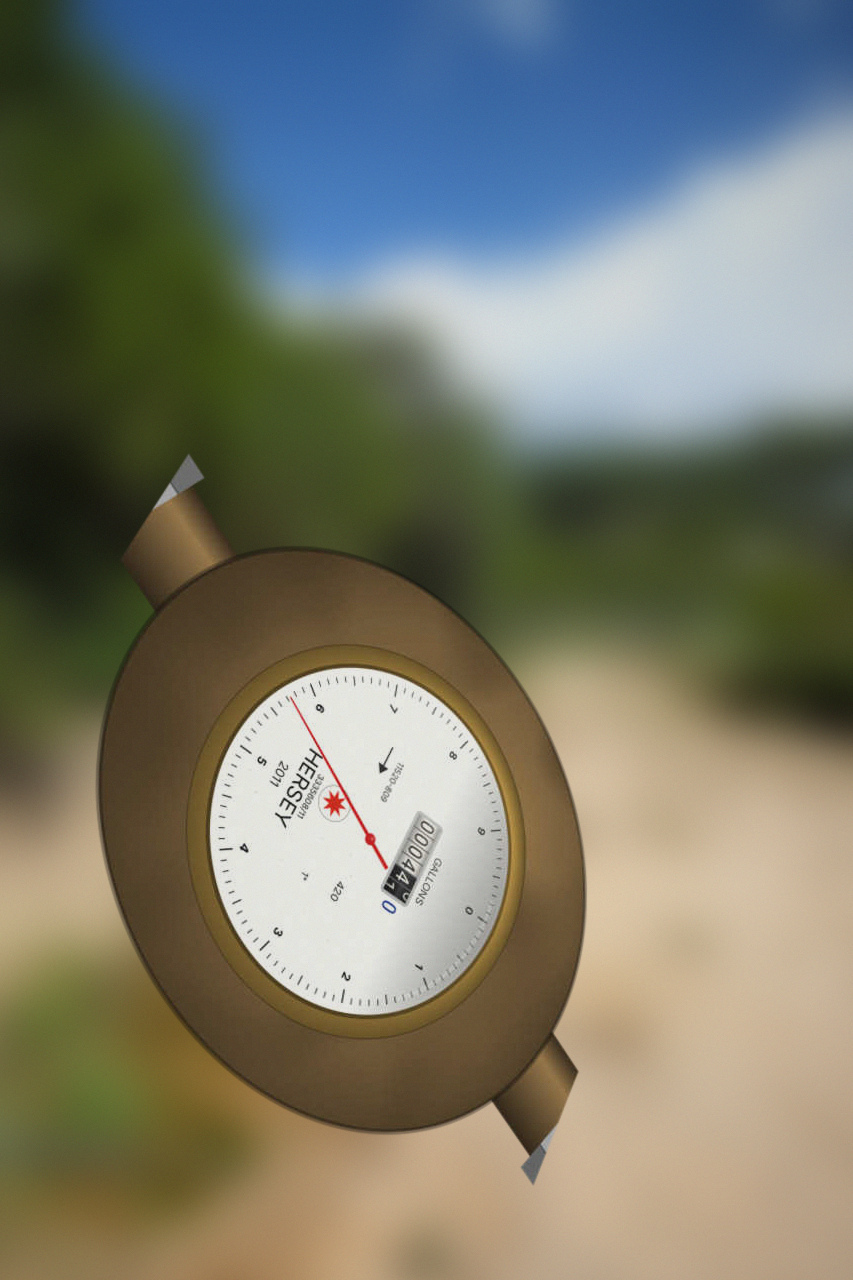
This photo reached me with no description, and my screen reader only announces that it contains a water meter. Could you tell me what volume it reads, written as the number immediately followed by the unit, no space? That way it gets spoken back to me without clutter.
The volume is 4405.7gal
